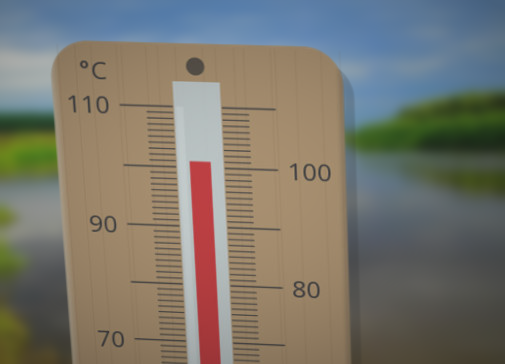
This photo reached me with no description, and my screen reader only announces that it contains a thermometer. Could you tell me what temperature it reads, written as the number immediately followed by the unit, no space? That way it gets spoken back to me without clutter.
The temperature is 101°C
